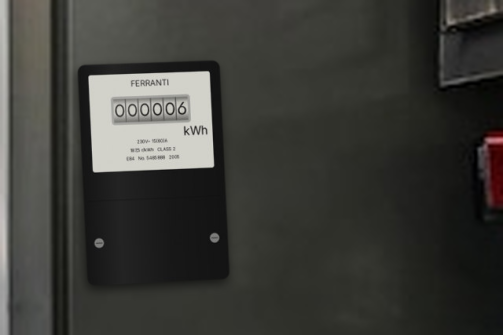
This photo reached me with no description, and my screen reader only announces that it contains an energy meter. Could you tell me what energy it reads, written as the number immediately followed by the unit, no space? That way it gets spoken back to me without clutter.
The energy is 6kWh
